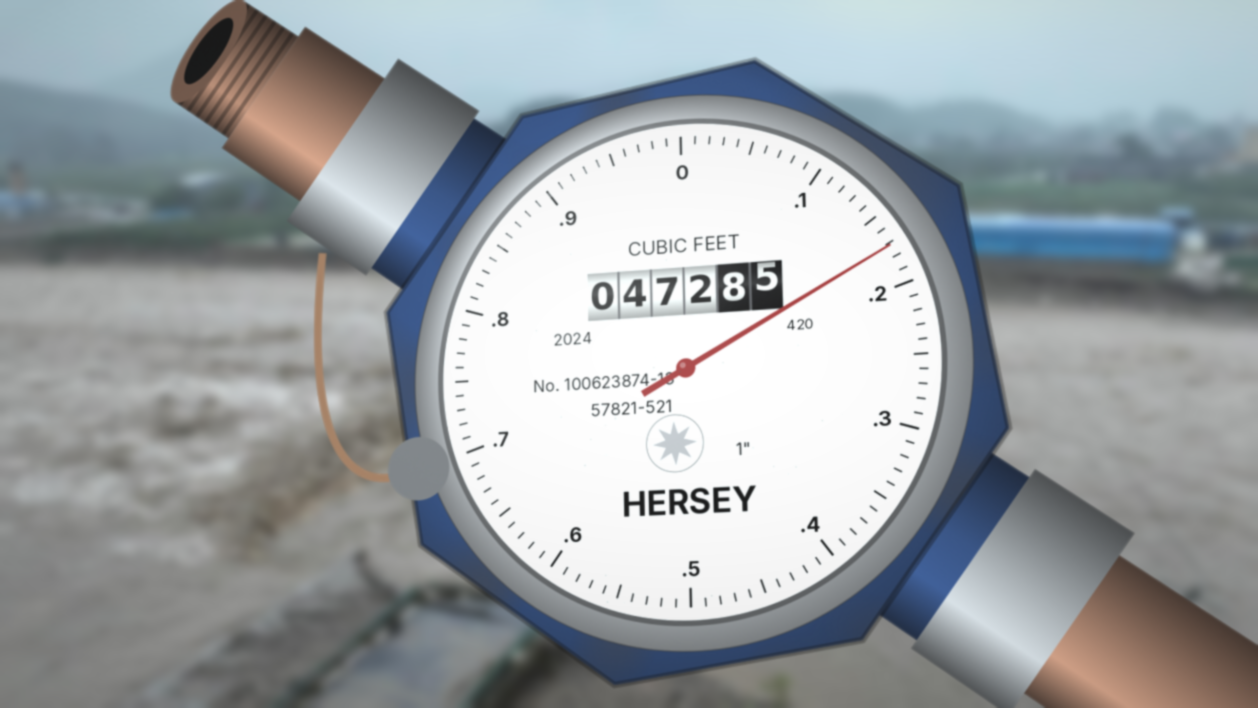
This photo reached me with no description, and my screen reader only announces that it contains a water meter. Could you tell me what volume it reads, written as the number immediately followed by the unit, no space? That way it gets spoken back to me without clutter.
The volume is 47285.17ft³
